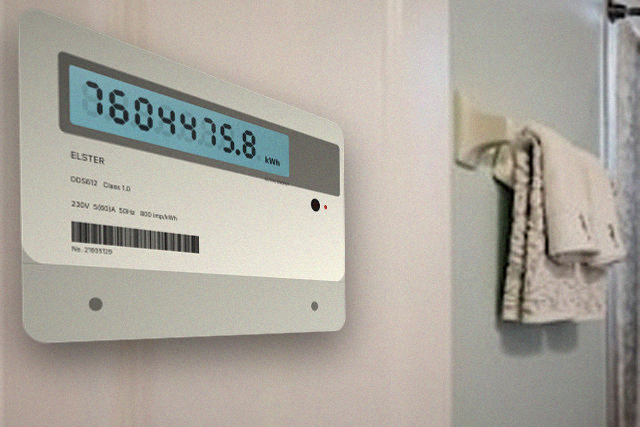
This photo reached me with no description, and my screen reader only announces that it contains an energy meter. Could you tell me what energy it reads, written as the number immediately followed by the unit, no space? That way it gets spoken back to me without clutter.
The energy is 7604475.8kWh
